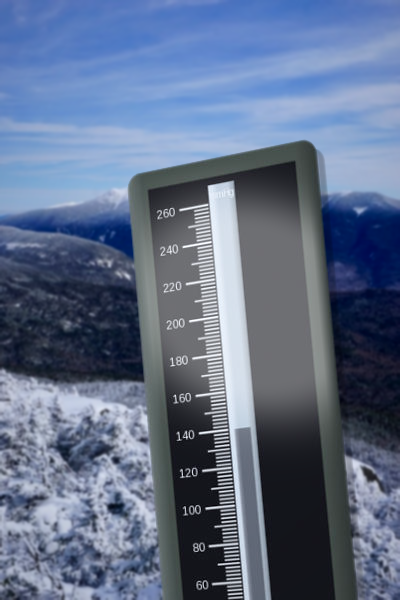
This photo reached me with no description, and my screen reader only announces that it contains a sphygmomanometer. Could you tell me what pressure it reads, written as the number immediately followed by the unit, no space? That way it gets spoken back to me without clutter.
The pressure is 140mmHg
